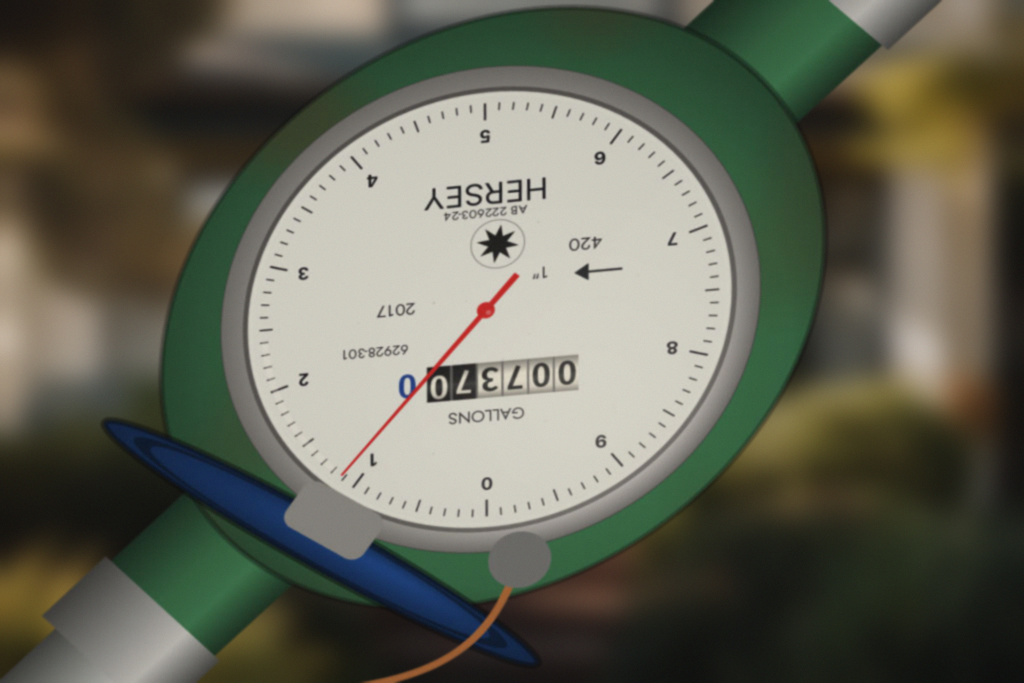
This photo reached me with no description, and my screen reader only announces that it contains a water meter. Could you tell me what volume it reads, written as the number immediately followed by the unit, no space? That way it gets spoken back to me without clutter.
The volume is 73701.1gal
